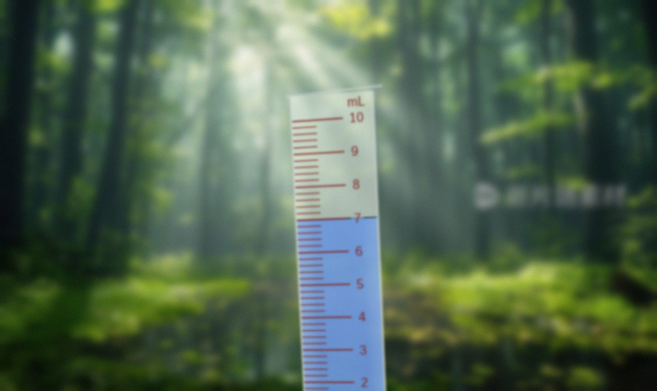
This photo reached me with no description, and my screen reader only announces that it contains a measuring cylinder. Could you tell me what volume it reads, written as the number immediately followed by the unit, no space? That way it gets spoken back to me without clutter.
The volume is 7mL
